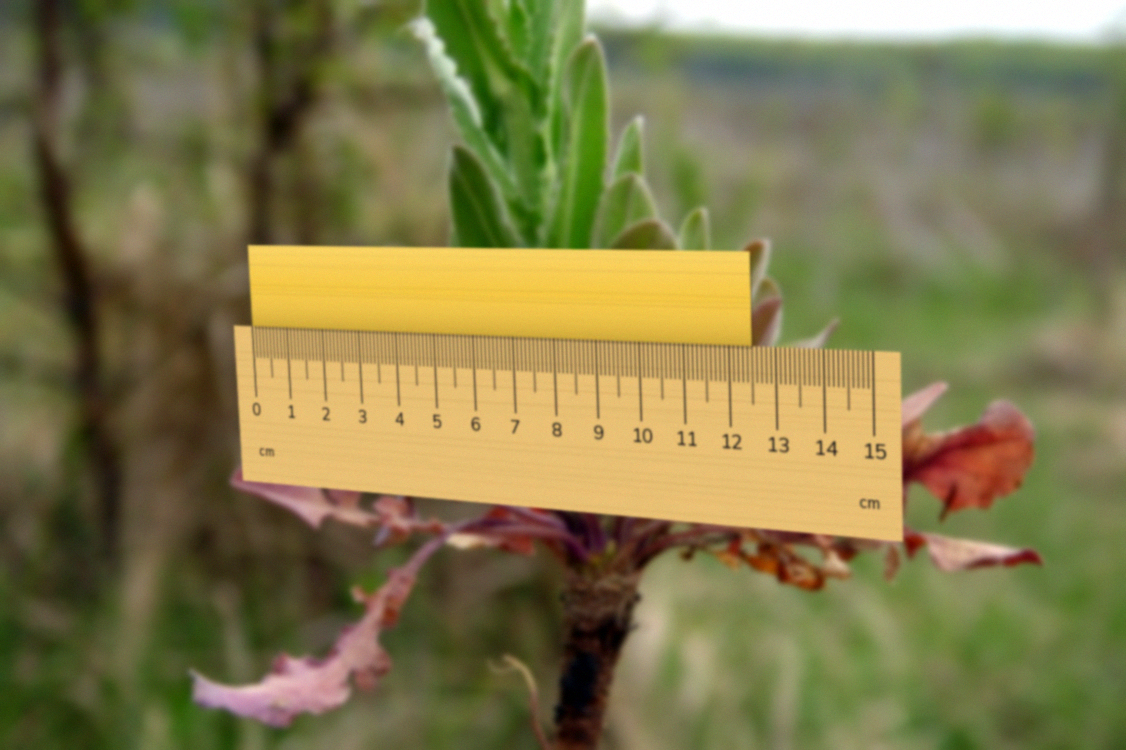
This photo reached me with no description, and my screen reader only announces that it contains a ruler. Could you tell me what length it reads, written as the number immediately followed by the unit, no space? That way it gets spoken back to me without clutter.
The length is 12.5cm
